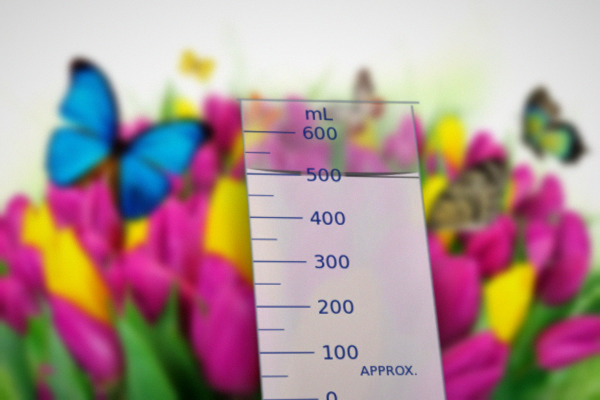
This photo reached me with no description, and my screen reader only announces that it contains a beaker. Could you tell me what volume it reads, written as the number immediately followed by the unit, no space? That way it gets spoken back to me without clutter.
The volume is 500mL
